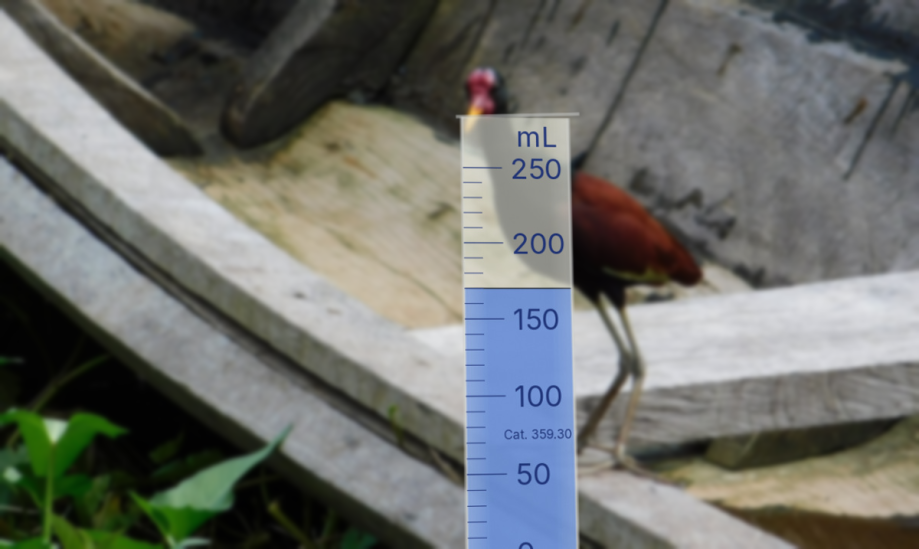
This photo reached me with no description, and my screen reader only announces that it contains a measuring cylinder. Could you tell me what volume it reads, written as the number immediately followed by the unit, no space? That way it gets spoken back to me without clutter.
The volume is 170mL
